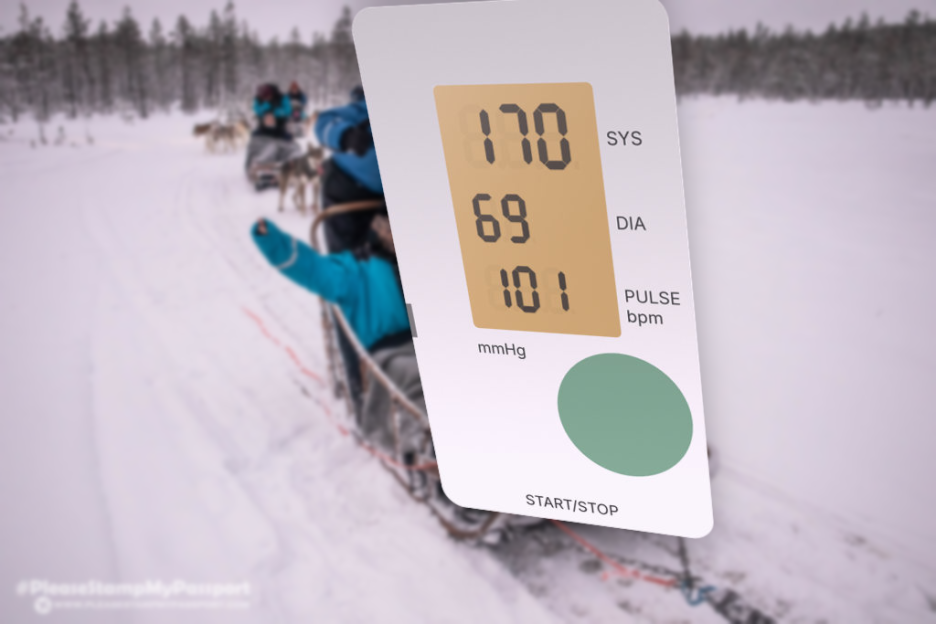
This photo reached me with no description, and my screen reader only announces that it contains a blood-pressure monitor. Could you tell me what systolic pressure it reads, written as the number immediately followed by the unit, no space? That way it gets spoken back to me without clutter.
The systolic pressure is 170mmHg
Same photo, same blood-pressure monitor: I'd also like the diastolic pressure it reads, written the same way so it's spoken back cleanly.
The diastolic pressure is 69mmHg
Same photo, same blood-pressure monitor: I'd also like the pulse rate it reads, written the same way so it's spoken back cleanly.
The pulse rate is 101bpm
